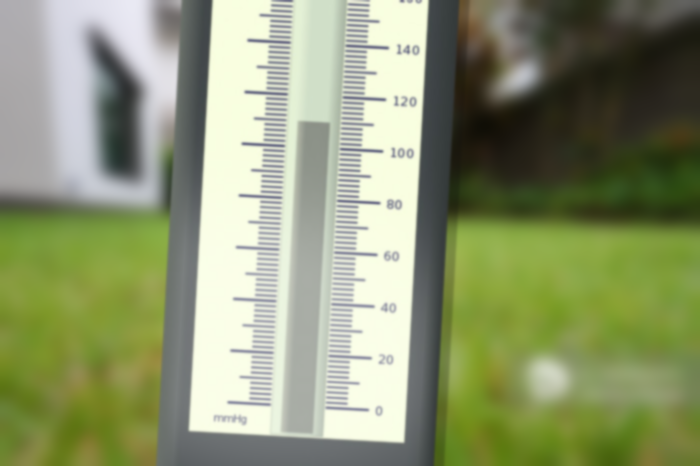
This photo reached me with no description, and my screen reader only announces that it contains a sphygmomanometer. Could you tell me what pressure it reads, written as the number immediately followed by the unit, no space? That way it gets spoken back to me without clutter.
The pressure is 110mmHg
